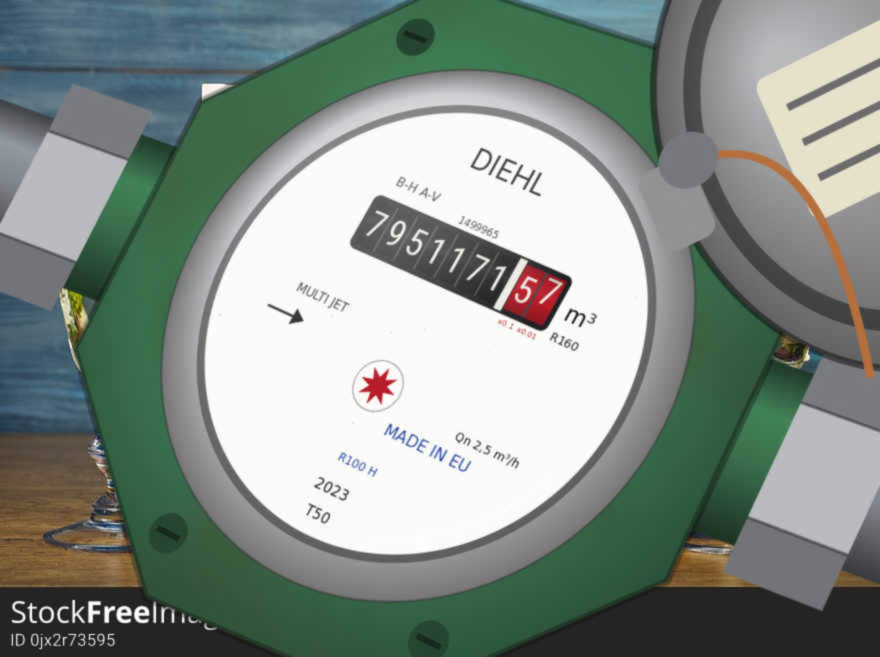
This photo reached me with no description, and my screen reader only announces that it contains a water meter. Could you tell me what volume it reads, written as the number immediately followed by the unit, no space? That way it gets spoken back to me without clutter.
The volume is 7951171.57m³
